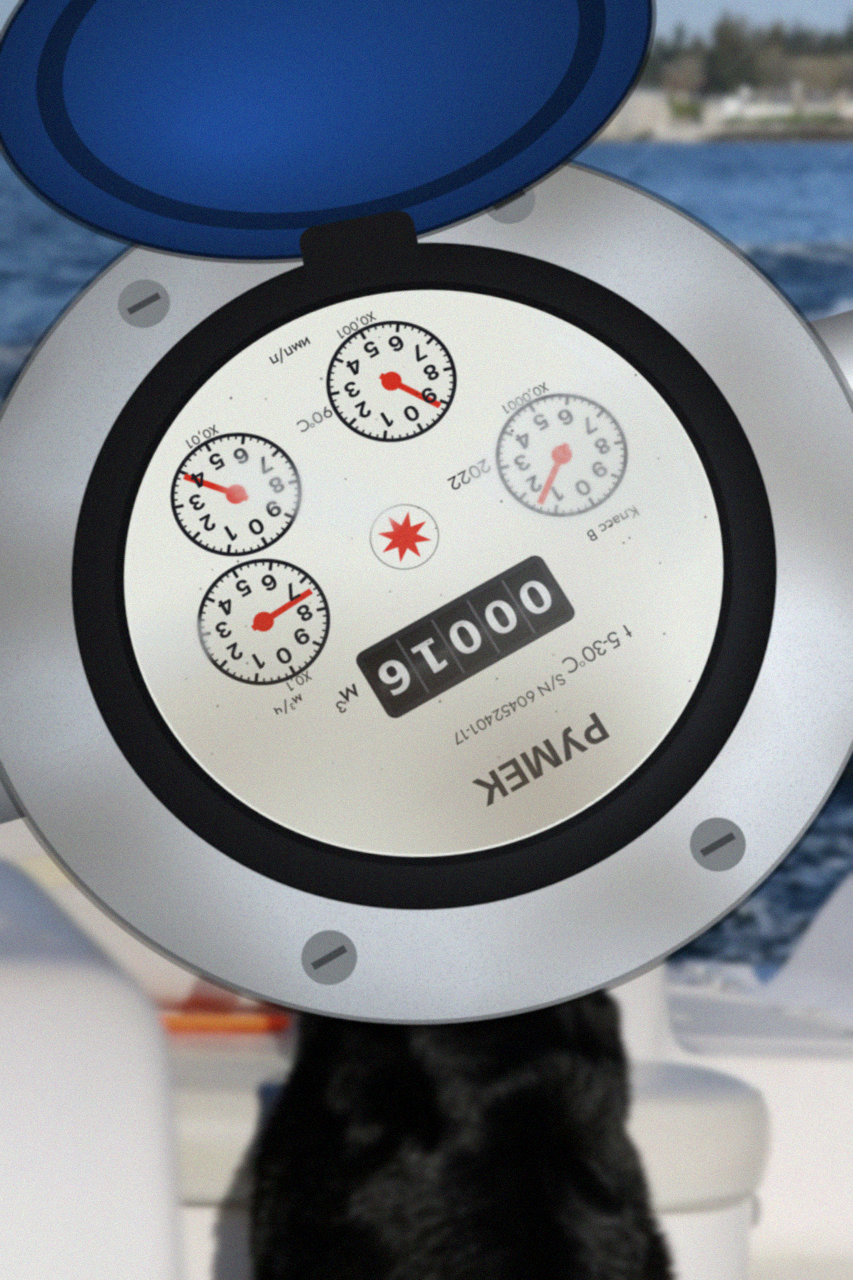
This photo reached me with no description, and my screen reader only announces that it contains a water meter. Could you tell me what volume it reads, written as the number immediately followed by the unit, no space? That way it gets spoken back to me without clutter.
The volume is 16.7391m³
